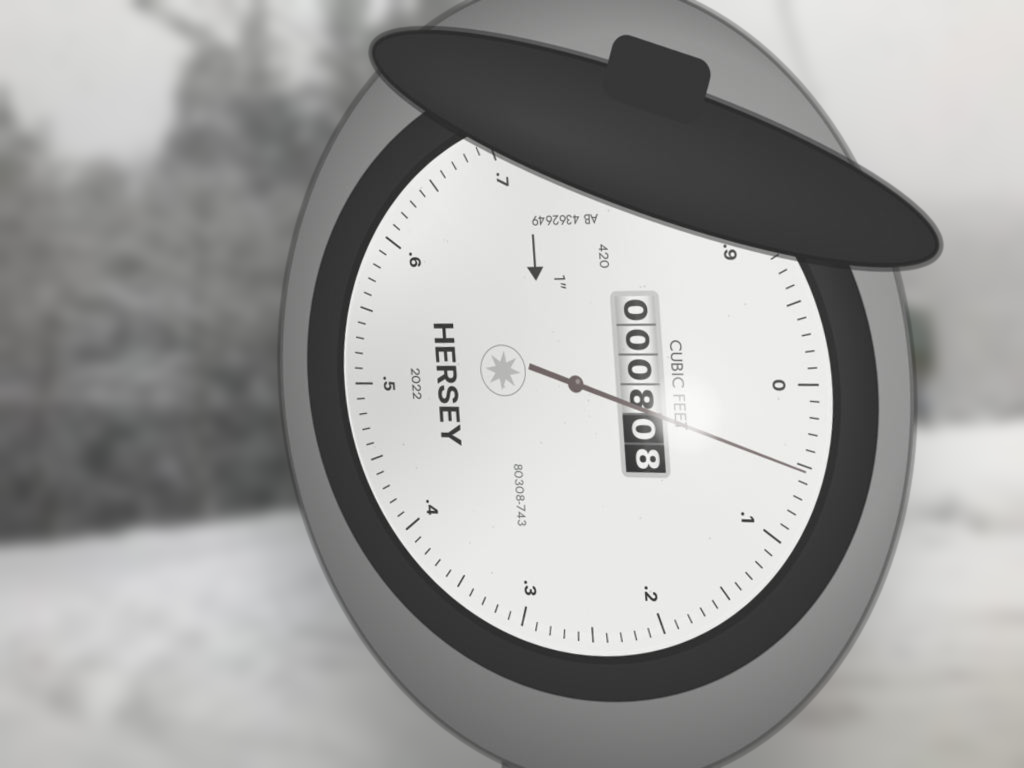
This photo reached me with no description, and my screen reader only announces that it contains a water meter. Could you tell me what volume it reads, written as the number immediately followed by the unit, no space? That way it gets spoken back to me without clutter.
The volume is 808.05ft³
